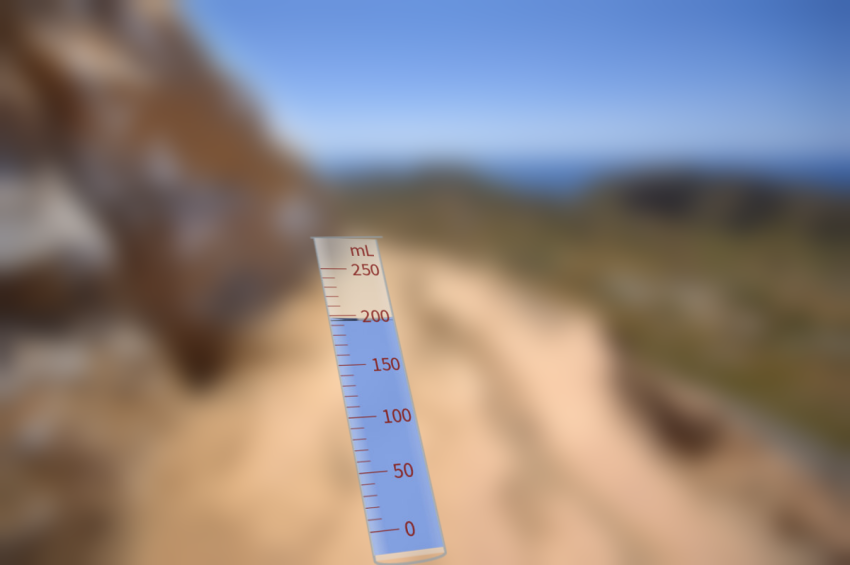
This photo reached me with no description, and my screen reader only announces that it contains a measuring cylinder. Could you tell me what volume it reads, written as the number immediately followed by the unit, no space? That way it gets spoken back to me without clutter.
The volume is 195mL
